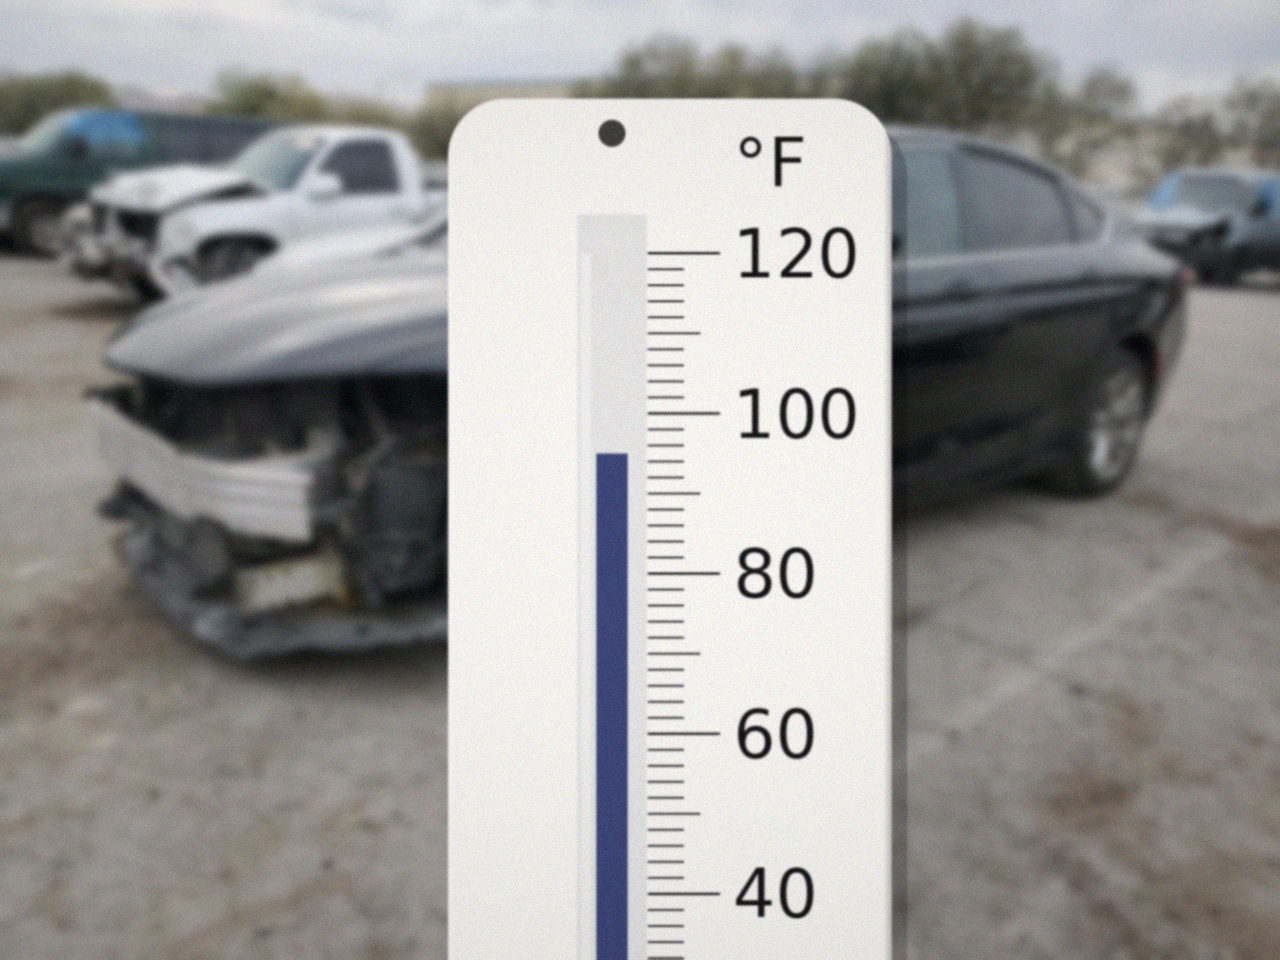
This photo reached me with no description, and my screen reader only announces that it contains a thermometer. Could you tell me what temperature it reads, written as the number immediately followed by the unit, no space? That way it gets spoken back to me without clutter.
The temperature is 95°F
